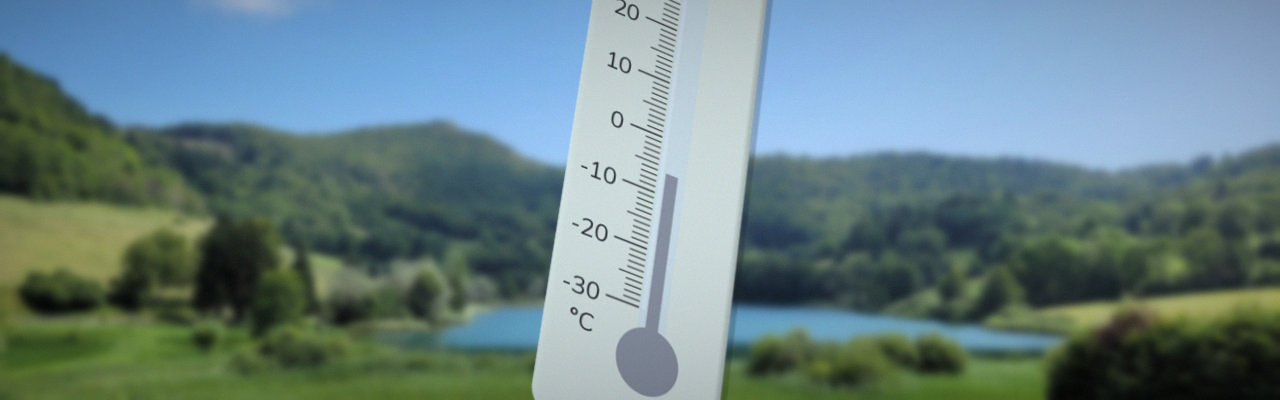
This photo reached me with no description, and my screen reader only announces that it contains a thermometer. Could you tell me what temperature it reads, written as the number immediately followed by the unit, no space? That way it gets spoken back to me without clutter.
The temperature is -6°C
